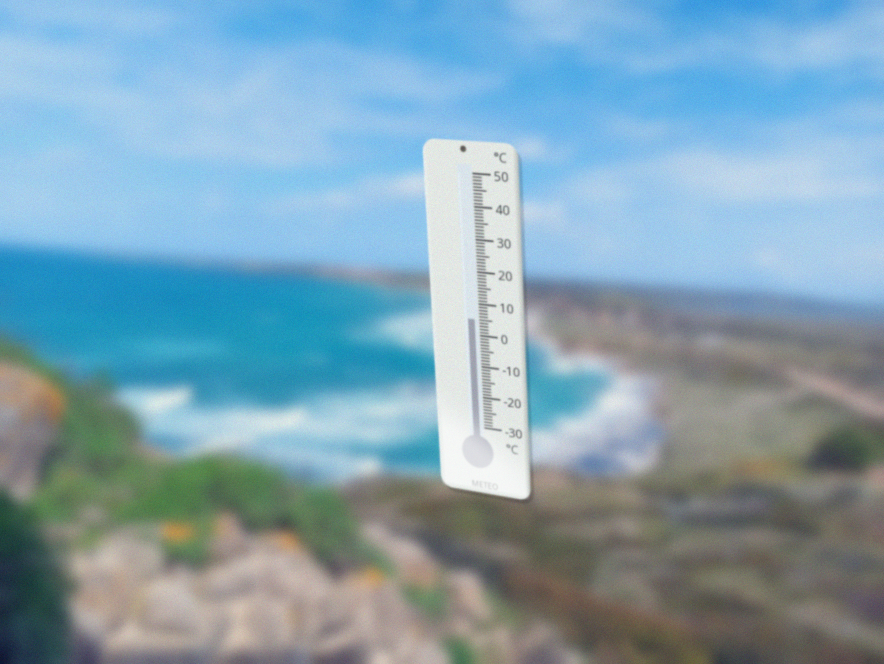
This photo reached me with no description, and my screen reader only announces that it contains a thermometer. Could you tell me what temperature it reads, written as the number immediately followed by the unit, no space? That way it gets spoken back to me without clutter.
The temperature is 5°C
